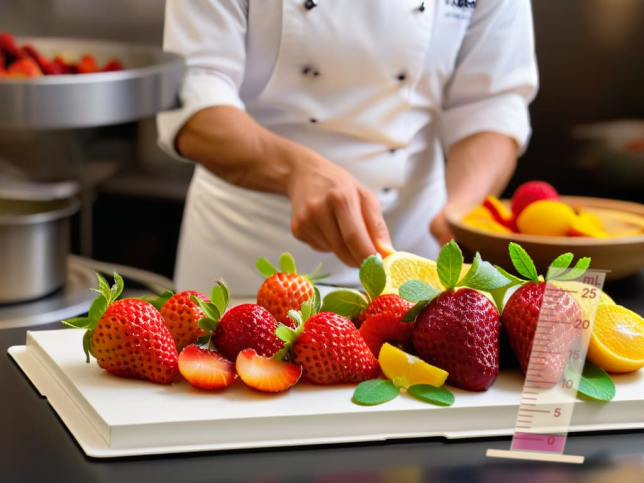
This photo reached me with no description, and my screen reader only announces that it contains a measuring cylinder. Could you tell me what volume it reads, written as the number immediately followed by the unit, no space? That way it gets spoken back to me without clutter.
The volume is 1mL
